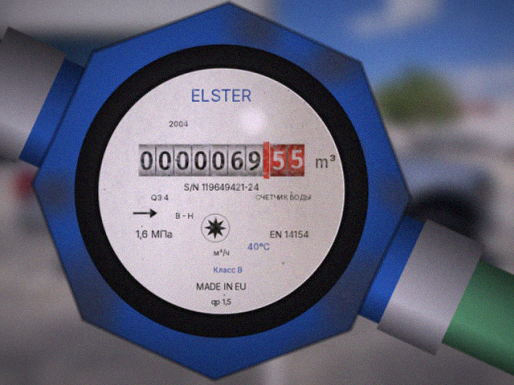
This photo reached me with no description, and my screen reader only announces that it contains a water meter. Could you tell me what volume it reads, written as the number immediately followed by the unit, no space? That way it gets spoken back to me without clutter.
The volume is 69.55m³
